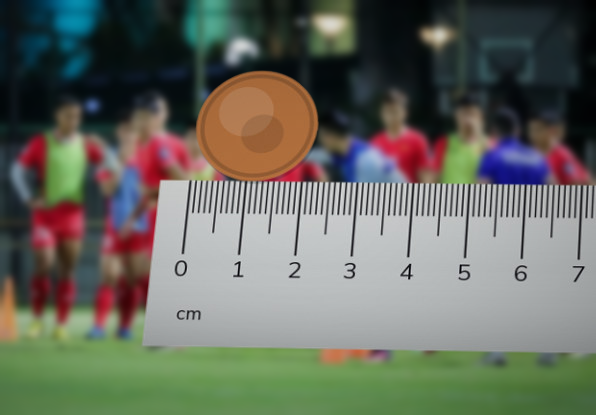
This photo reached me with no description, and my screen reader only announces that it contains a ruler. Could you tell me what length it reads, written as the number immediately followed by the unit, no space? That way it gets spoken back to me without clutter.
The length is 2.2cm
